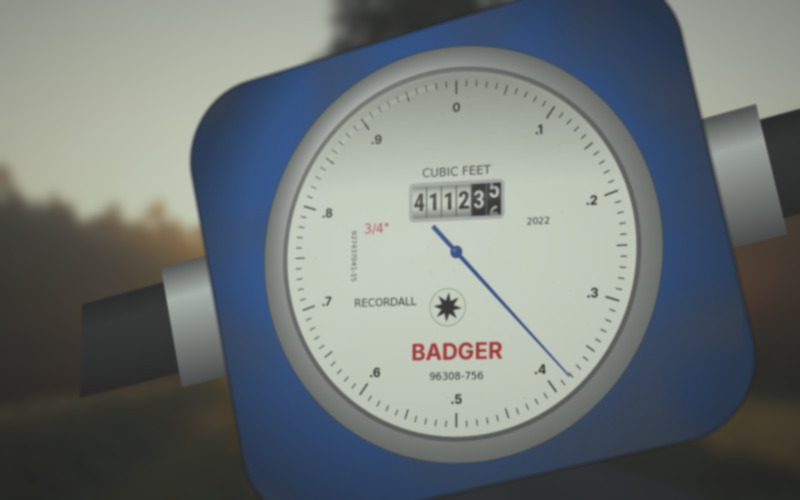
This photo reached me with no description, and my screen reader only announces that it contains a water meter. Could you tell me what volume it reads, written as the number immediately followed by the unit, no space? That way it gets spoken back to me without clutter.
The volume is 411235.38ft³
